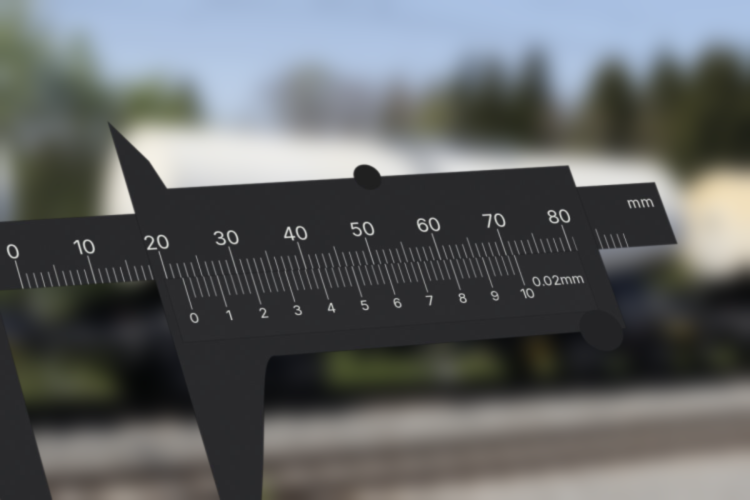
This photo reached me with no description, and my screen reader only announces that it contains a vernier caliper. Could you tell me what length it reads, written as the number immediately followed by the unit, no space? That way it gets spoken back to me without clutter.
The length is 22.2mm
